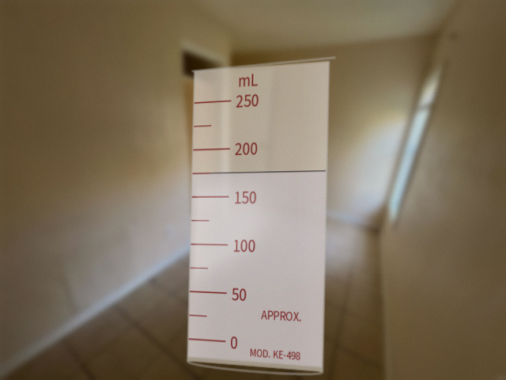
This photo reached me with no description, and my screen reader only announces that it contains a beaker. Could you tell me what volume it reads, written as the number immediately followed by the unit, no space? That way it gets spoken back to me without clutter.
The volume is 175mL
